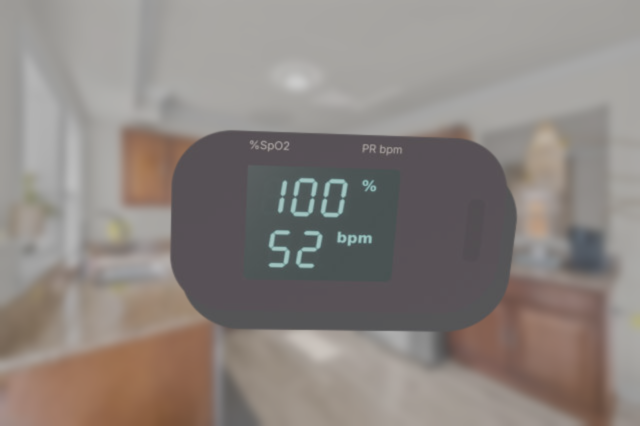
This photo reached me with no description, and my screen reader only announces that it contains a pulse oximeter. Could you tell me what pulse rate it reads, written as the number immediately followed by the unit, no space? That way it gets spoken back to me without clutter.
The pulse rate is 52bpm
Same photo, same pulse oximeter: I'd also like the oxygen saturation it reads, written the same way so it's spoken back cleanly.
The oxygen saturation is 100%
